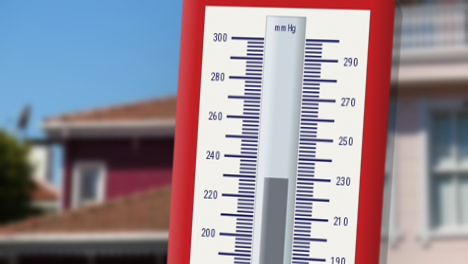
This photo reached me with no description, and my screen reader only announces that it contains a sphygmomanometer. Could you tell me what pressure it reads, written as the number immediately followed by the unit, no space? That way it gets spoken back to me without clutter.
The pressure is 230mmHg
